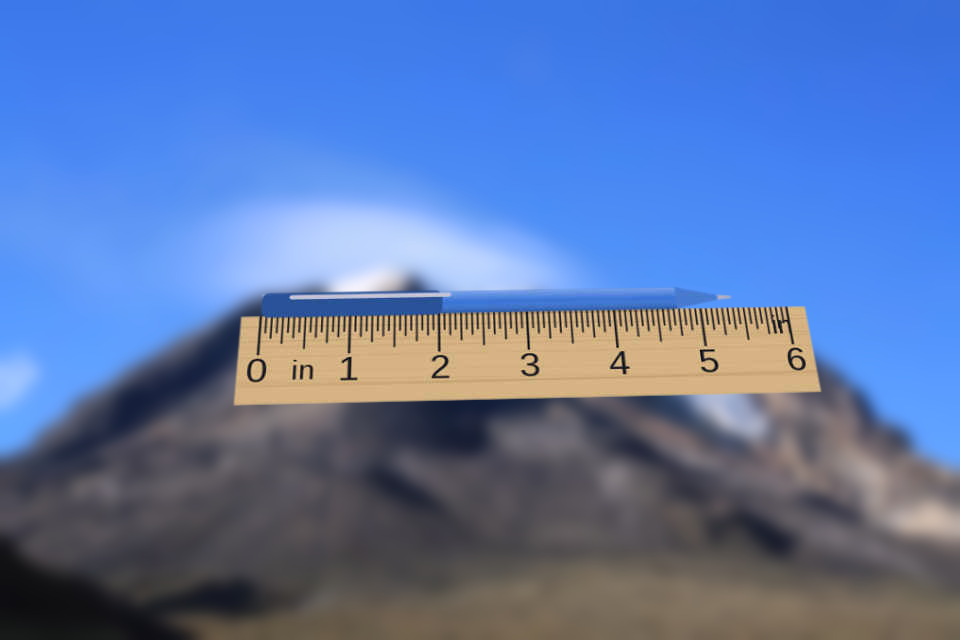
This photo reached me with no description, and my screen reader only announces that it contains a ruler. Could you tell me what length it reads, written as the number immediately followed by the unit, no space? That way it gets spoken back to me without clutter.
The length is 5.375in
